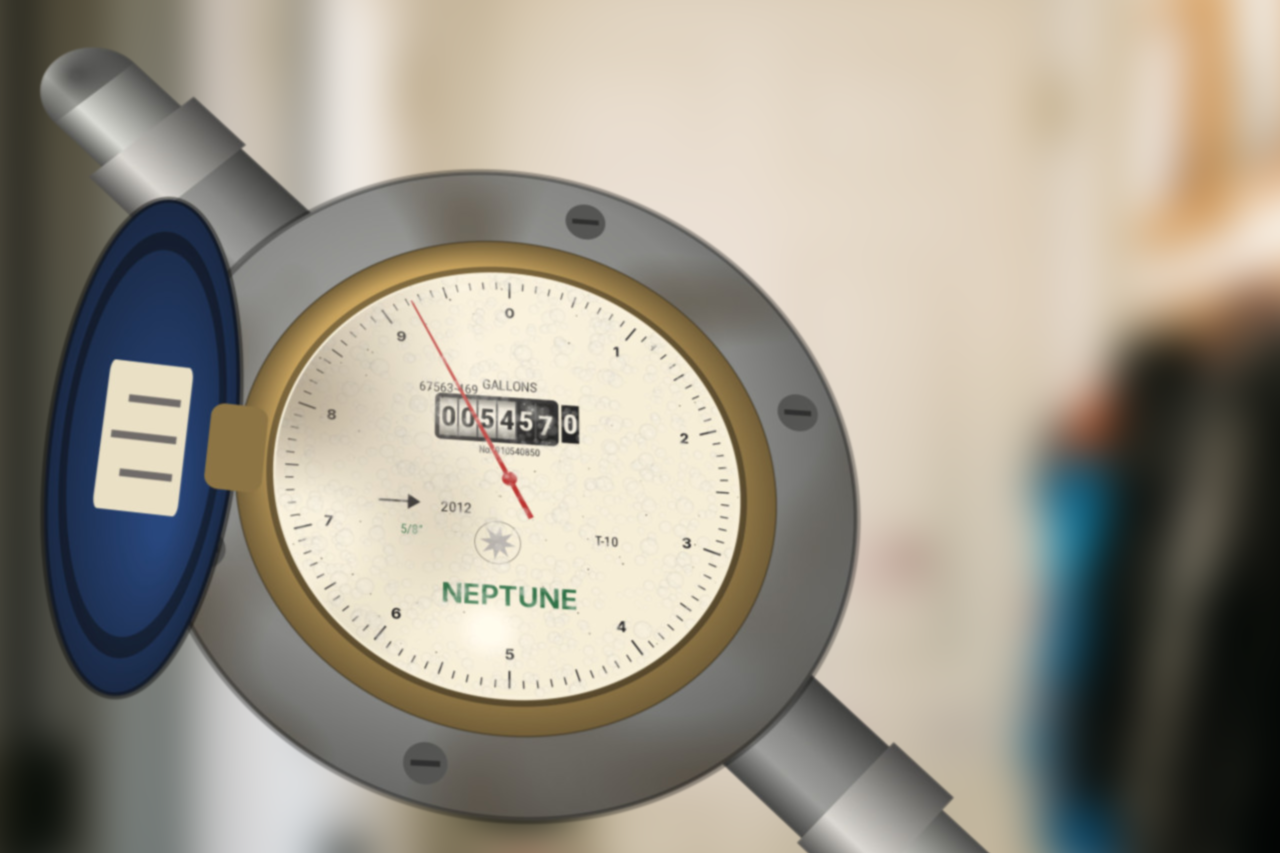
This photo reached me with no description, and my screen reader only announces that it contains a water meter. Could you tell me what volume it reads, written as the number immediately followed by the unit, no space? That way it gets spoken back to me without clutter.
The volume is 54569.2gal
